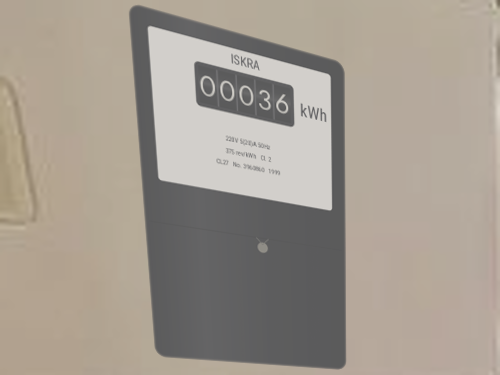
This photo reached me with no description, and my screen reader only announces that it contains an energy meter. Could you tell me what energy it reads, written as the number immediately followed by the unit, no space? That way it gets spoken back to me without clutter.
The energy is 36kWh
